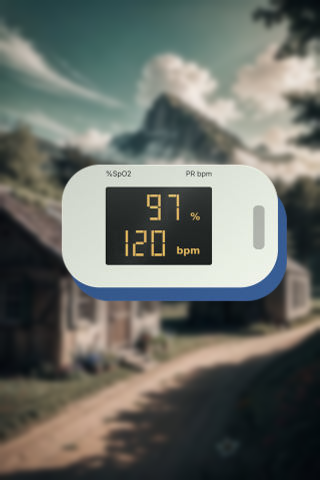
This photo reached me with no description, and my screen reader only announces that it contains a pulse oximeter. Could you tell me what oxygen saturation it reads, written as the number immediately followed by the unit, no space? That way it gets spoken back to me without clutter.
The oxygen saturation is 97%
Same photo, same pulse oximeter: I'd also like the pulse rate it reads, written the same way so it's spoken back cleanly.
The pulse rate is 120bpm
